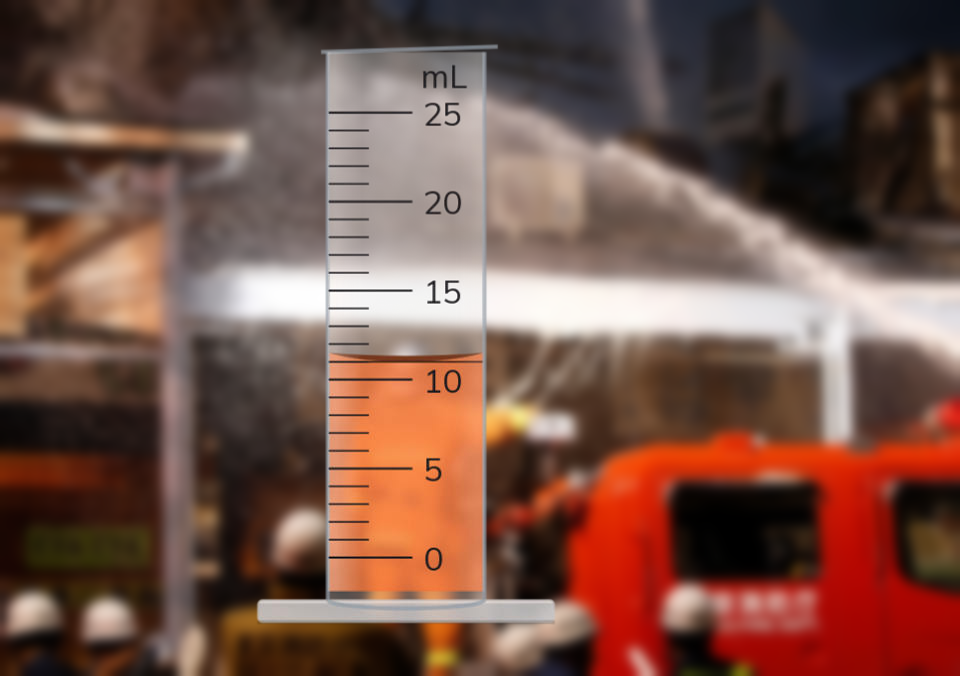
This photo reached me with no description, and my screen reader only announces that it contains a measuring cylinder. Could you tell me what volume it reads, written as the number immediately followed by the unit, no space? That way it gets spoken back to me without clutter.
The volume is 11mL
